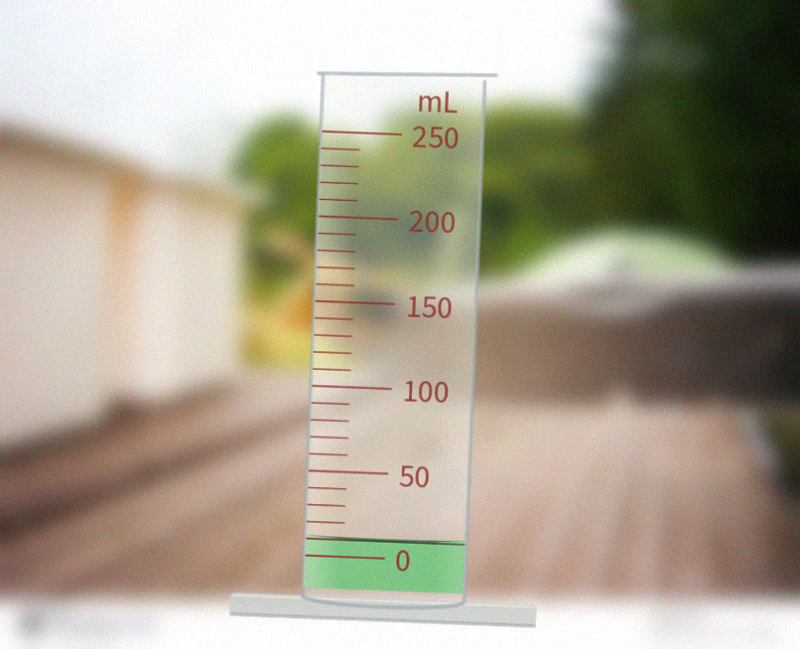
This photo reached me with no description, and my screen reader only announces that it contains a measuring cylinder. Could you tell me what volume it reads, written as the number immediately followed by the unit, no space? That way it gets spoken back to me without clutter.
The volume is 10mL
